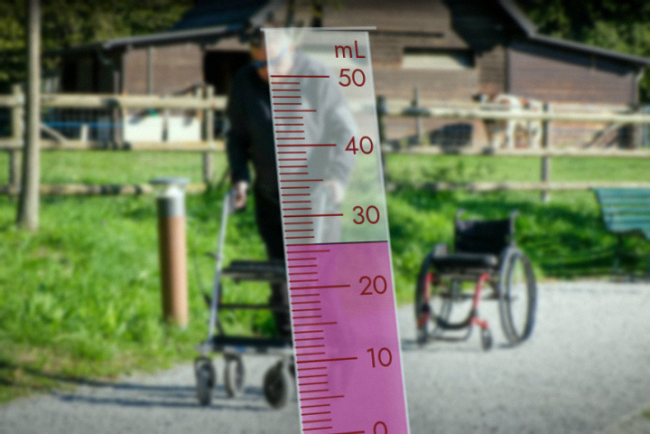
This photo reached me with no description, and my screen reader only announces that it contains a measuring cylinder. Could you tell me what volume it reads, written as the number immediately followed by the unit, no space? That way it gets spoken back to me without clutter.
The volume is 26mL
